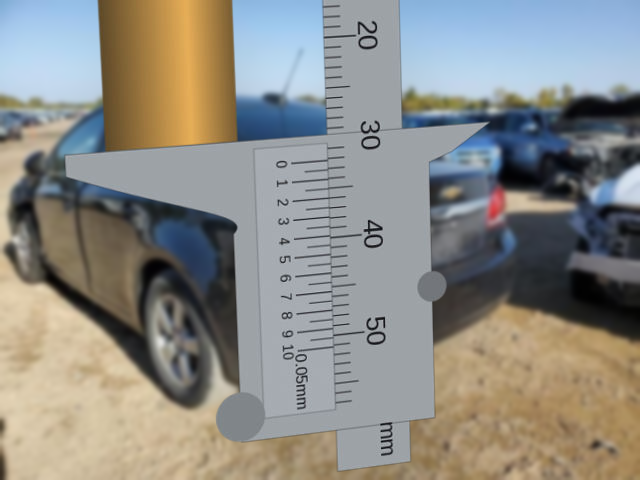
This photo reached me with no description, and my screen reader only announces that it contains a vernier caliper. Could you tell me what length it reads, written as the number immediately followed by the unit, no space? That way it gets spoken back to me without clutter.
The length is 32.2mm
